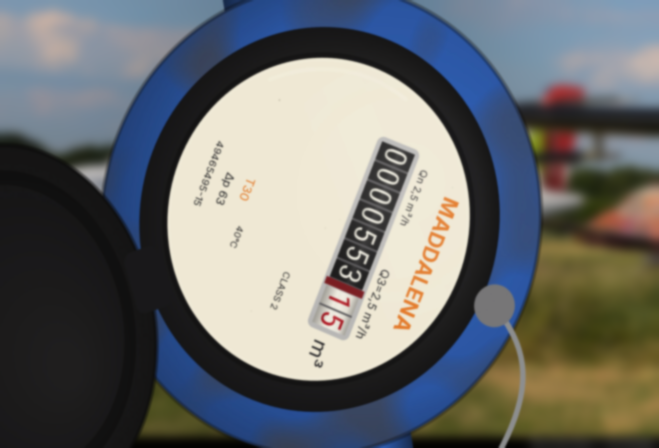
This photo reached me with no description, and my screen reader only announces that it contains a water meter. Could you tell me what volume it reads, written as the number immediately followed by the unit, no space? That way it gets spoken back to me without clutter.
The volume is 553.15m³
